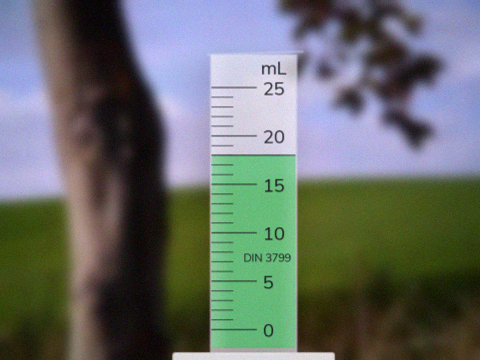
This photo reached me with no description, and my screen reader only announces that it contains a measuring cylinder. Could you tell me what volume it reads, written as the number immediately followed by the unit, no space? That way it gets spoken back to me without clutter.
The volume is 18mL
